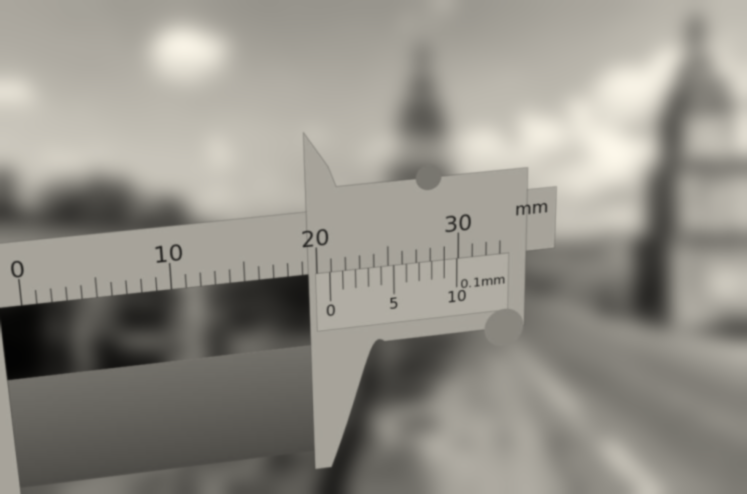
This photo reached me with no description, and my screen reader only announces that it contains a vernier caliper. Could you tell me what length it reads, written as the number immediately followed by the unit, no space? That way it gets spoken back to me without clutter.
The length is 20.9mm
